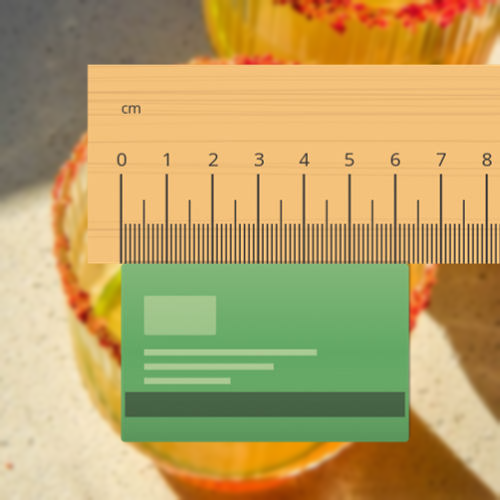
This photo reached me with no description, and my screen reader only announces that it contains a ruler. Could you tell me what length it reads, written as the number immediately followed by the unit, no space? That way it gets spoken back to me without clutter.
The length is 6.3cm
